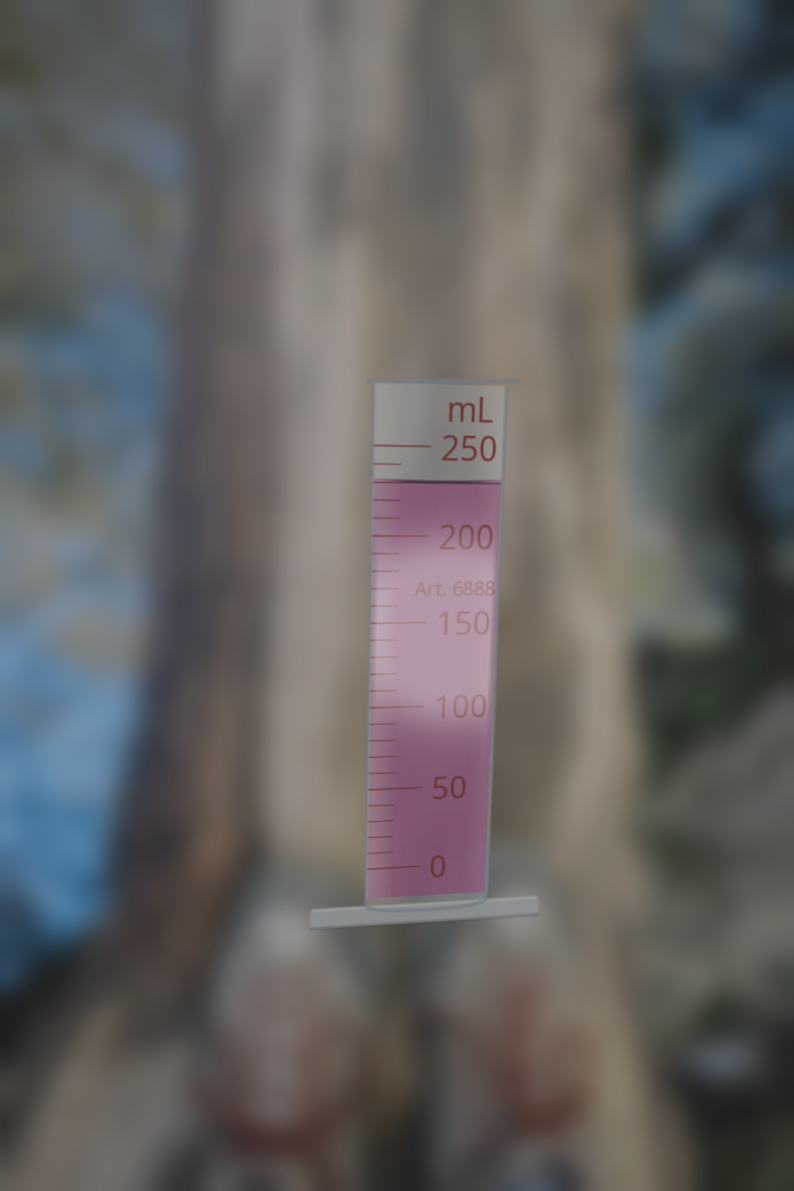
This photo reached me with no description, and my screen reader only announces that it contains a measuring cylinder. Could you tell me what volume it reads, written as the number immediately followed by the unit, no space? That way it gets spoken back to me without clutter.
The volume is 230mL
